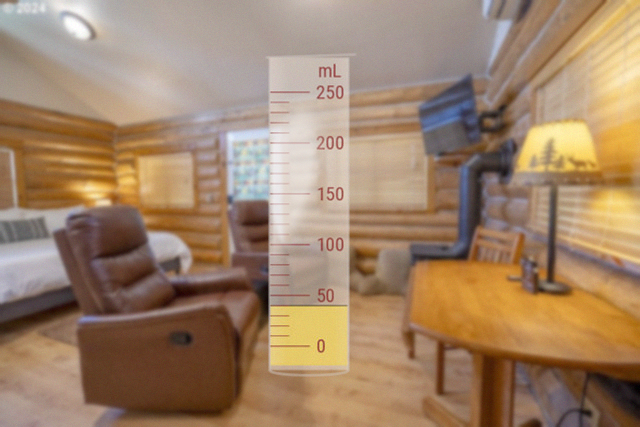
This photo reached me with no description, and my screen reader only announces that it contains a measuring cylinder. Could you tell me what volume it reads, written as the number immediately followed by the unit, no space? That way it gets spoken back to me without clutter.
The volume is 40mL
